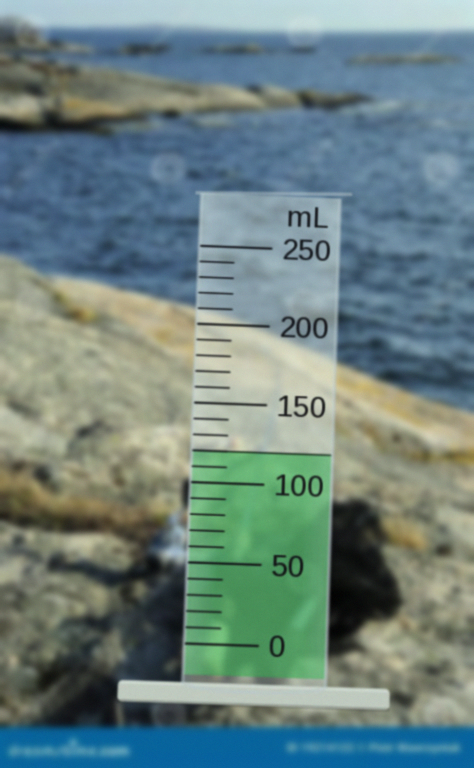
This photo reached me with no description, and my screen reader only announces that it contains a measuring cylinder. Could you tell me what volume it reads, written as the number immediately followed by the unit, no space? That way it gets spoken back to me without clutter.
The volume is 120mL
